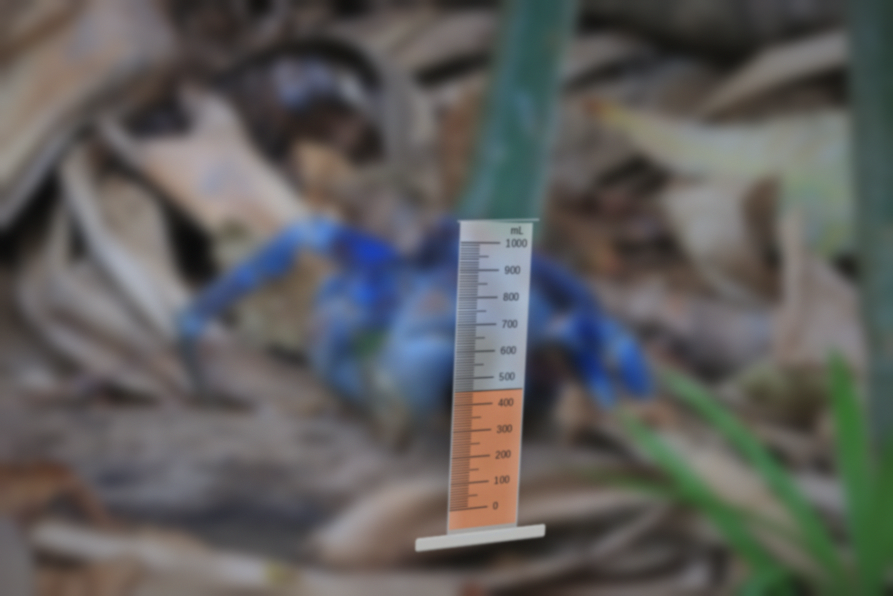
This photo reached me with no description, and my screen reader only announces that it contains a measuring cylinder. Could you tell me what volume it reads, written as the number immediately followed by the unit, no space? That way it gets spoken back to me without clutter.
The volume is 450mL
